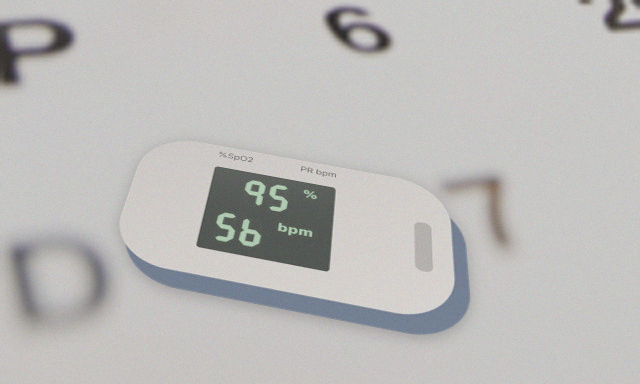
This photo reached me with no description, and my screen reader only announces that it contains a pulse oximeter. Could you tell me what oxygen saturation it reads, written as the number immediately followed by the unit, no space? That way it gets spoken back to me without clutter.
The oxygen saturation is 95%
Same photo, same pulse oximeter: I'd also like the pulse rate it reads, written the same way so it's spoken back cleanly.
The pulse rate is 56bpm
